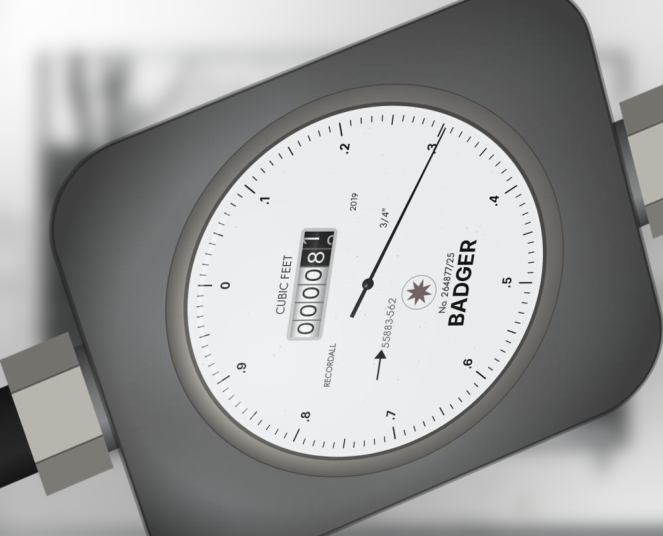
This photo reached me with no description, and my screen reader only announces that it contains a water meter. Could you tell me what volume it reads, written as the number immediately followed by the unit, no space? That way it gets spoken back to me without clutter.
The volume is 81.30ft³
